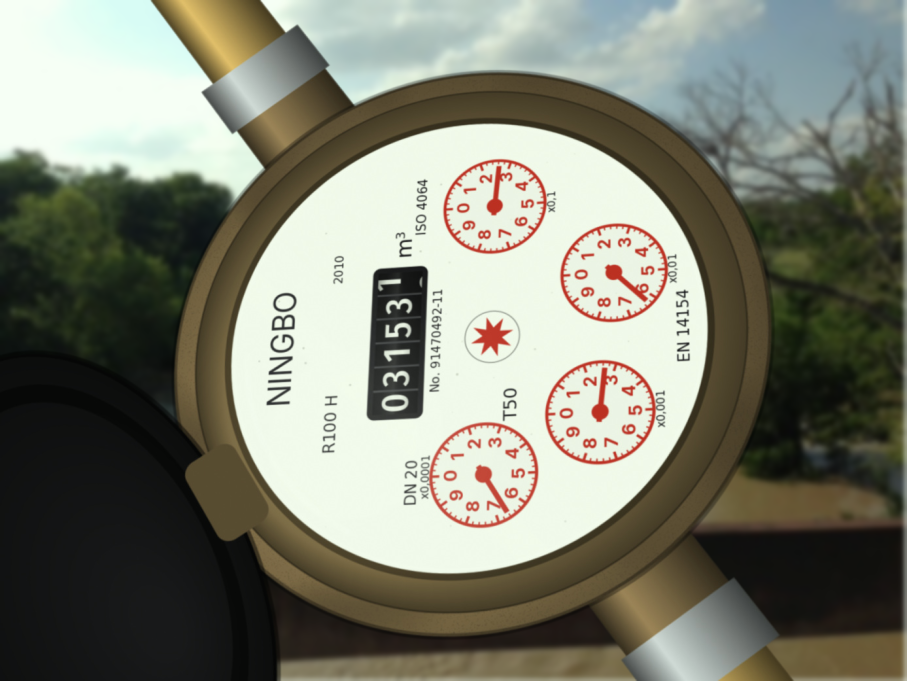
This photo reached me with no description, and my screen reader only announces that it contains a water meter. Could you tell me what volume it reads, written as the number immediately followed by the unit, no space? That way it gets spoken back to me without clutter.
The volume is 31531.2626m³
